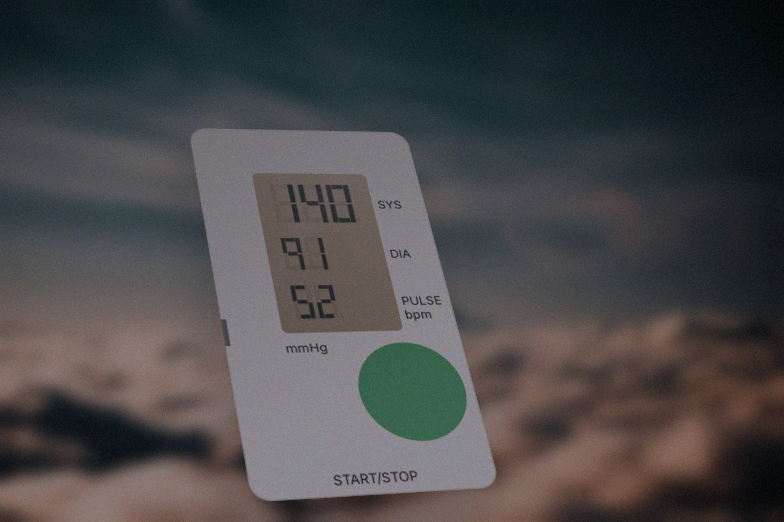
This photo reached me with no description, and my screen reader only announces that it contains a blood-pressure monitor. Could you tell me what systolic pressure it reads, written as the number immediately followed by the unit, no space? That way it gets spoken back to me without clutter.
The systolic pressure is 140mmHg
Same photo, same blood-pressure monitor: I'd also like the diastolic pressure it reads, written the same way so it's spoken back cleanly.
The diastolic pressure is 91mmHg
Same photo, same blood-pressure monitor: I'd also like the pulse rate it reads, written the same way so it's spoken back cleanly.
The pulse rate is 52bpm
